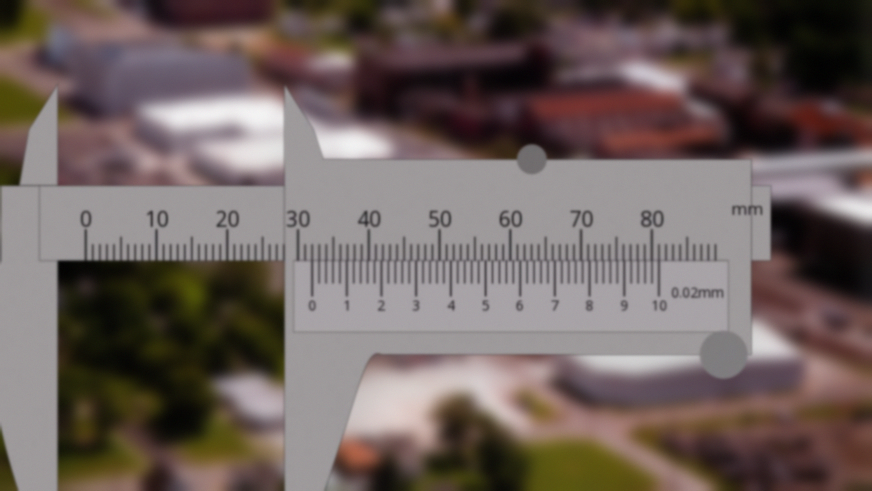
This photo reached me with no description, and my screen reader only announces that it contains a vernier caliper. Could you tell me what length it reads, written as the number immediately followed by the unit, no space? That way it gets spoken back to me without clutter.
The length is 32.0mm
